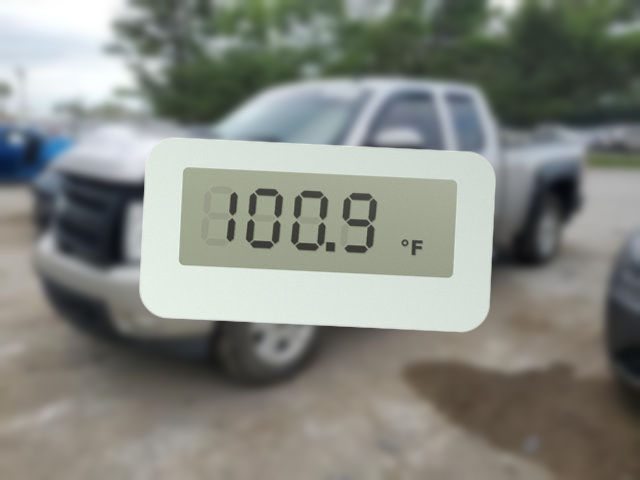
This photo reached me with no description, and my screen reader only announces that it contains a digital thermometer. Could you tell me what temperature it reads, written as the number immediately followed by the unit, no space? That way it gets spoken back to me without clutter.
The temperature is 100.9°F
